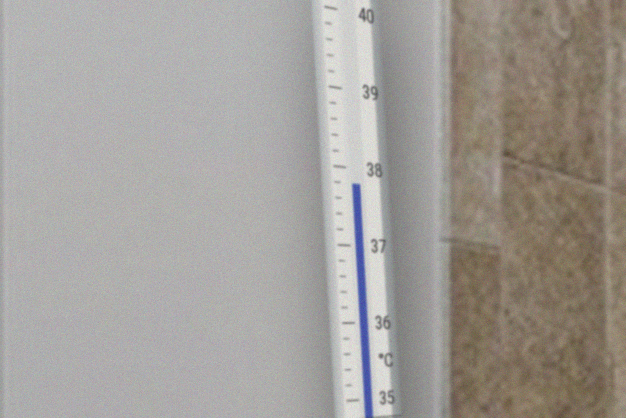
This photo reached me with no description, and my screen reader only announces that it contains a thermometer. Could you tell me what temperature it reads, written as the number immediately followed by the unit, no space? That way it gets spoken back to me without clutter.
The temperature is 37.8°C
